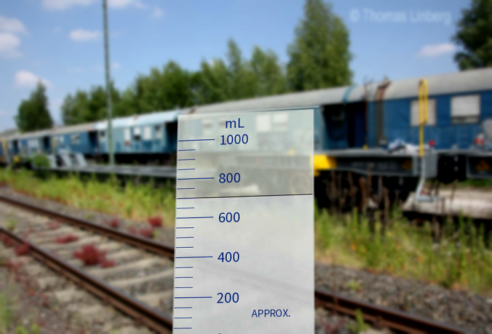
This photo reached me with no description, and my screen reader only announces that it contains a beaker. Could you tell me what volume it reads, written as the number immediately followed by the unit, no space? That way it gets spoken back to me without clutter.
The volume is 700mL
